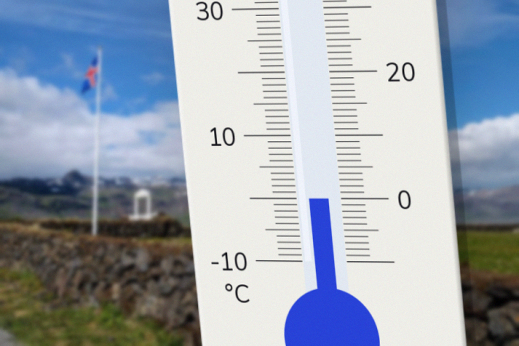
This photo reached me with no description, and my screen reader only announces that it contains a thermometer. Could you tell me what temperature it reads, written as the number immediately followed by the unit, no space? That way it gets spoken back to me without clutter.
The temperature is 0°C
